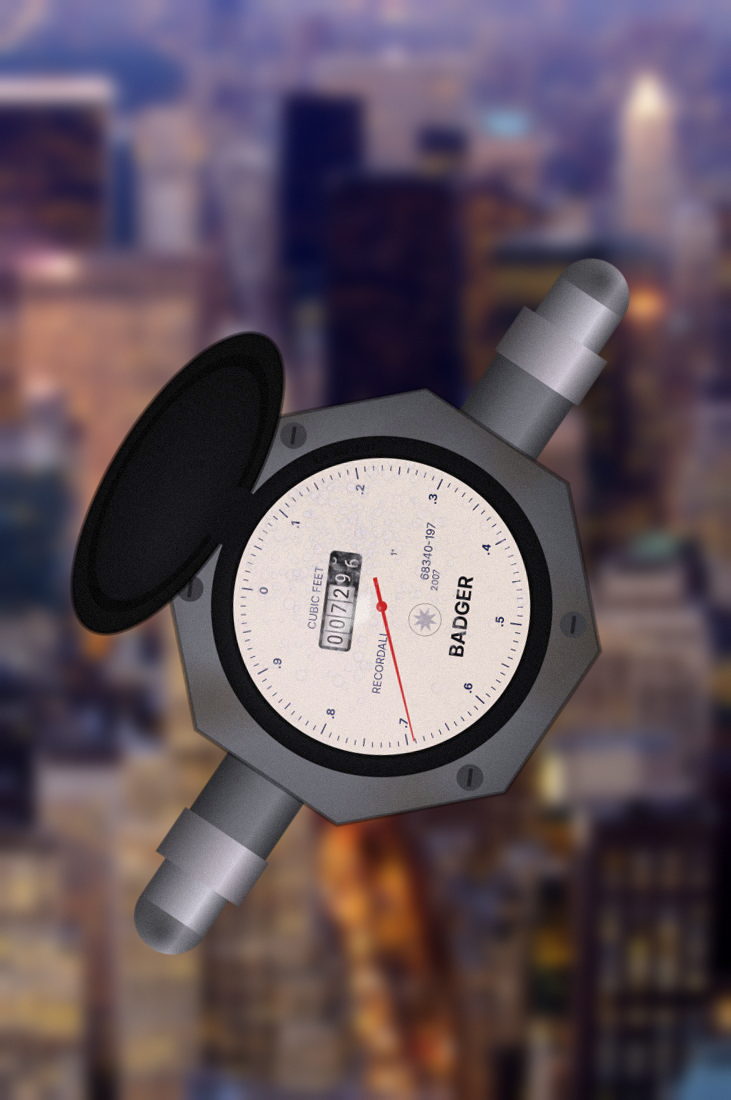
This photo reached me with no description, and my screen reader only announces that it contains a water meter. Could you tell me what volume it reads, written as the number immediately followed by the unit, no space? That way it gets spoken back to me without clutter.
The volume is 7295.69ft³
